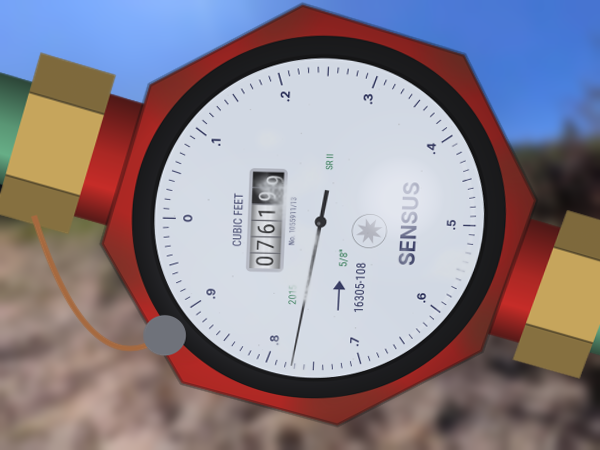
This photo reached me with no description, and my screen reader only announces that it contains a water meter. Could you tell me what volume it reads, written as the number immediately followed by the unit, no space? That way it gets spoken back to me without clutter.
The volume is 76198.77ft³
